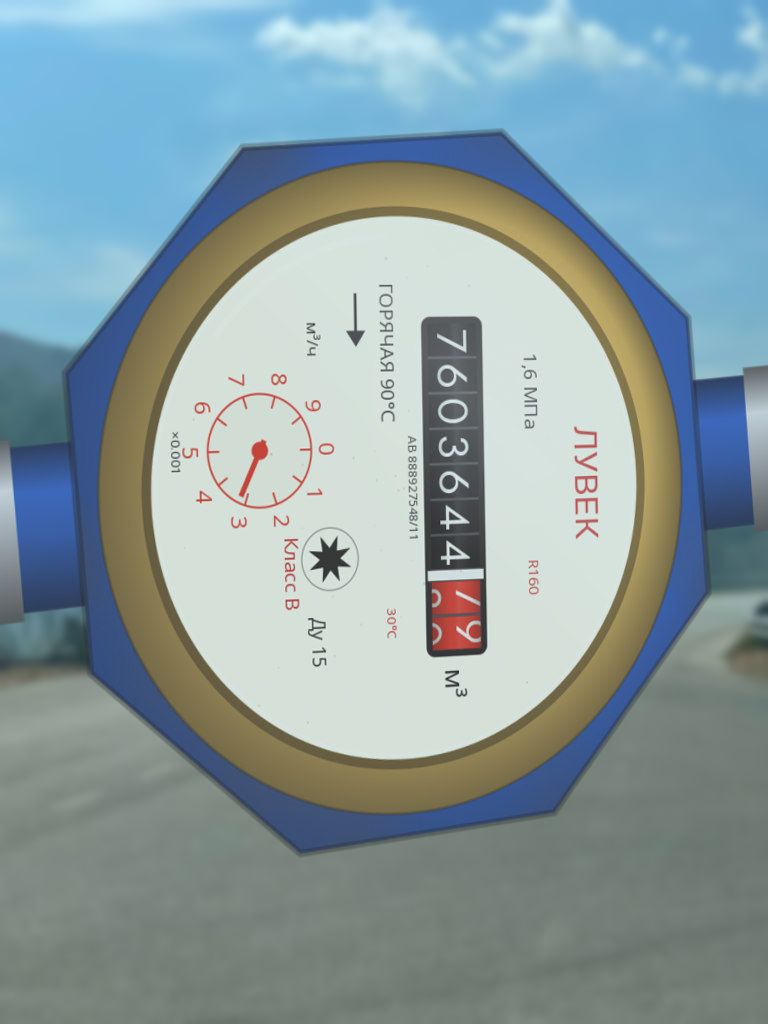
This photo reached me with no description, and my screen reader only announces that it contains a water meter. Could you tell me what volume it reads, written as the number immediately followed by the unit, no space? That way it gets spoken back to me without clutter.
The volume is 7603644.793m³
